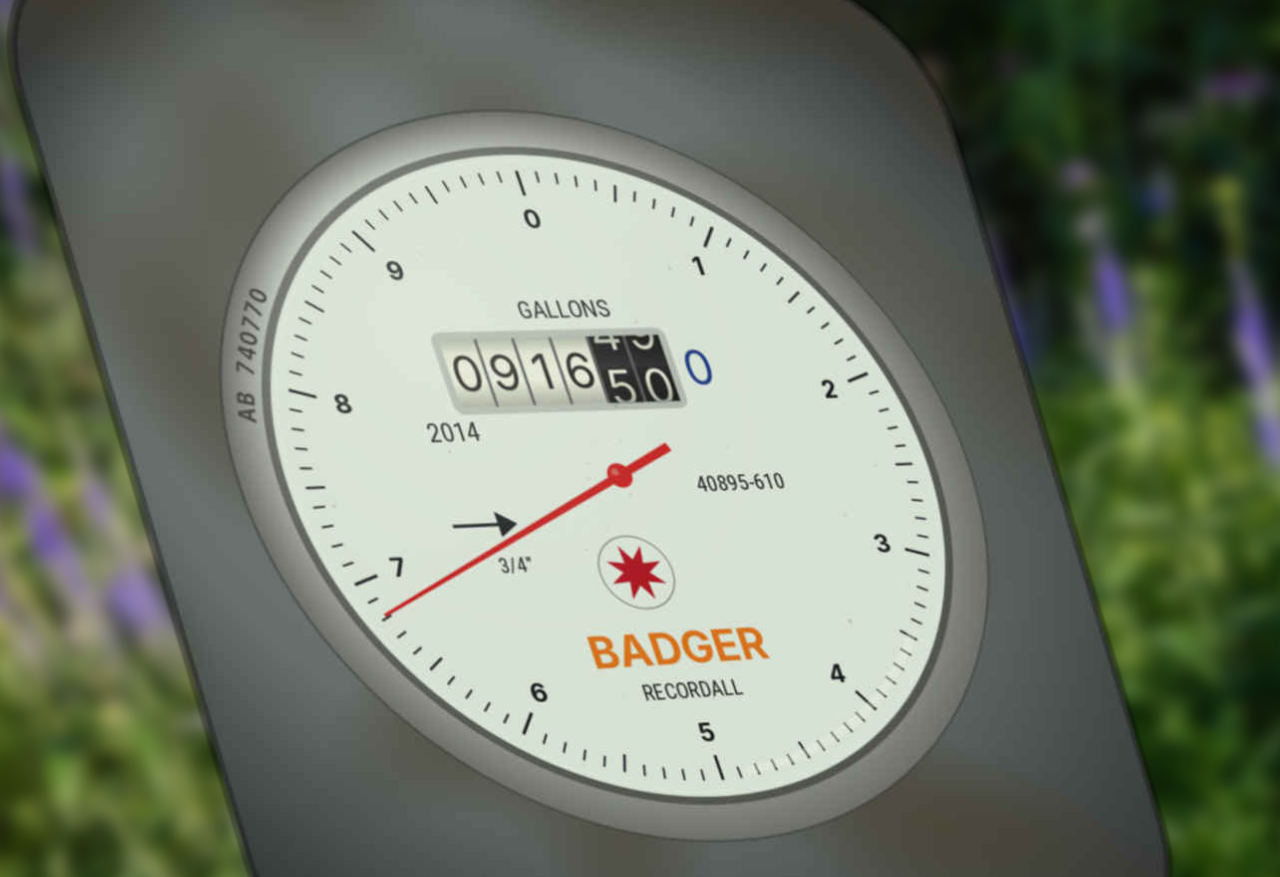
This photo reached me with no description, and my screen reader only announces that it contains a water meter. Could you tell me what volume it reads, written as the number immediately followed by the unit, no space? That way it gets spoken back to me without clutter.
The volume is 916496.8gal
